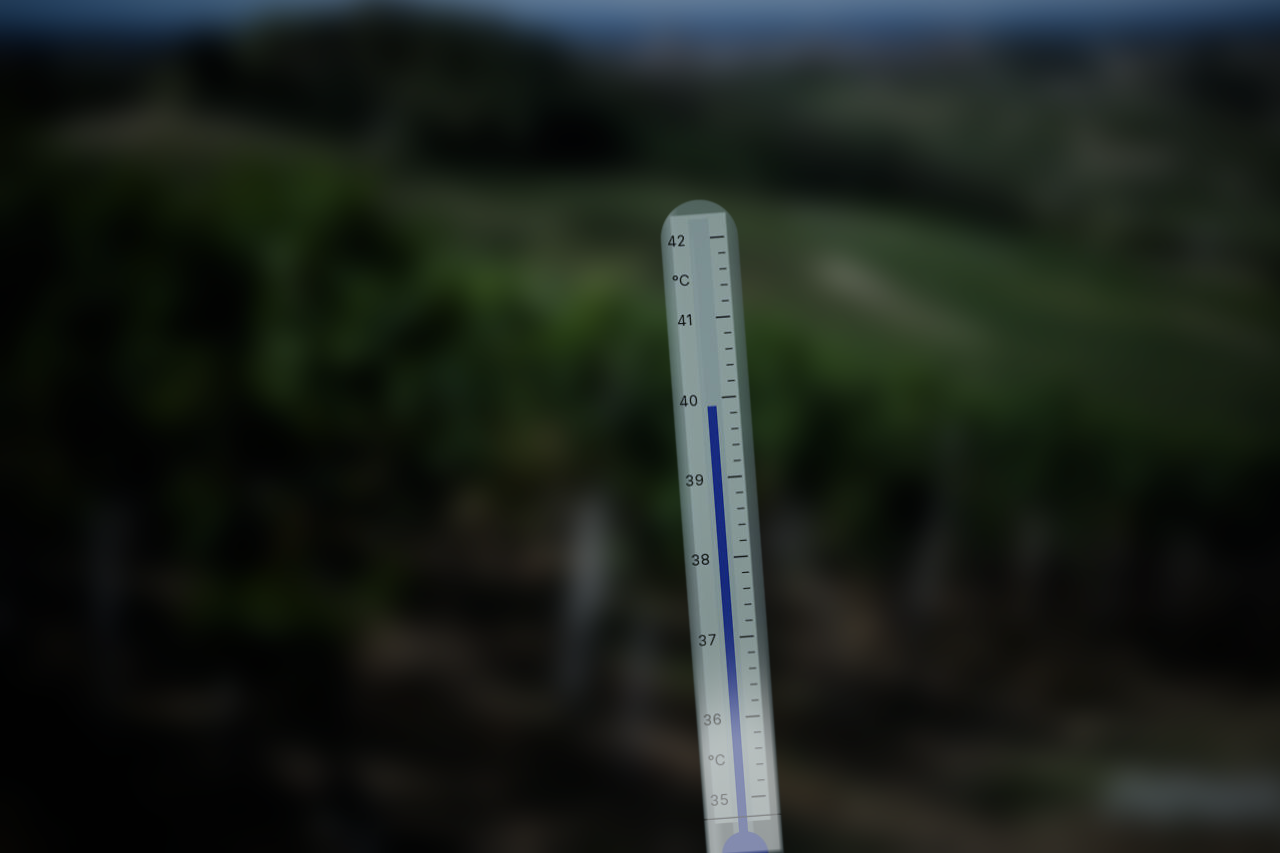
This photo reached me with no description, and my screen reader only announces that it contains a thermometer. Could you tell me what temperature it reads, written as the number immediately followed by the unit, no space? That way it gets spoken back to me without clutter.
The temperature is 39.9°C
